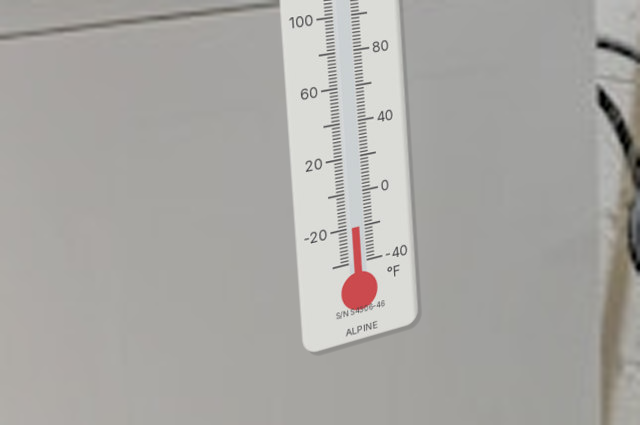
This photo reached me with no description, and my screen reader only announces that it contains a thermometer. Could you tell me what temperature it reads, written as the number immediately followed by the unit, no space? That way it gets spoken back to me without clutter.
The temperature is -20°F
